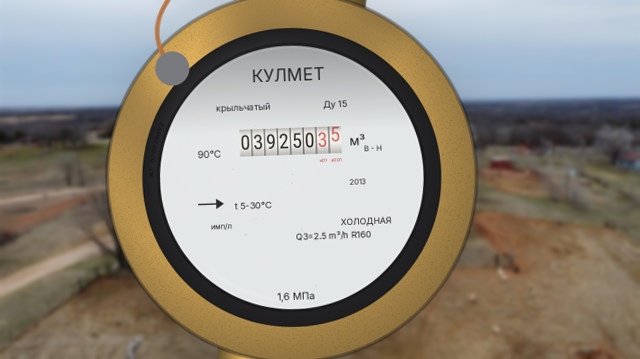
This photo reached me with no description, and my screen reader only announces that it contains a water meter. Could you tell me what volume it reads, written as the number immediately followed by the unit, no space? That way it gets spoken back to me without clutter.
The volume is 39250.35m³
